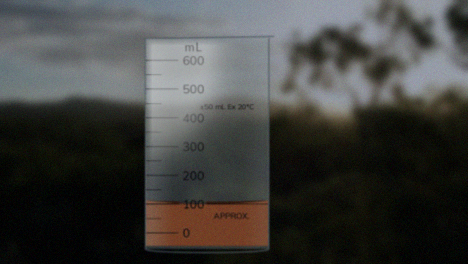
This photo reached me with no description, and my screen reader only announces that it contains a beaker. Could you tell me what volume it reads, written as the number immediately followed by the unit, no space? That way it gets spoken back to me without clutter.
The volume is 100mL
